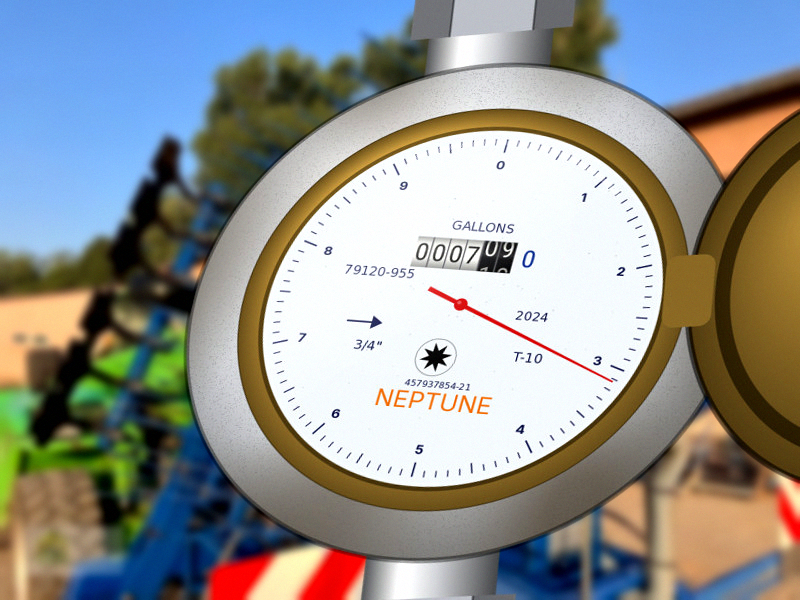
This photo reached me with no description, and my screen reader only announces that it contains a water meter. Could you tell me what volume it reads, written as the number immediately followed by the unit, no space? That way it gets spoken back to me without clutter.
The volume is 7093.1gal
